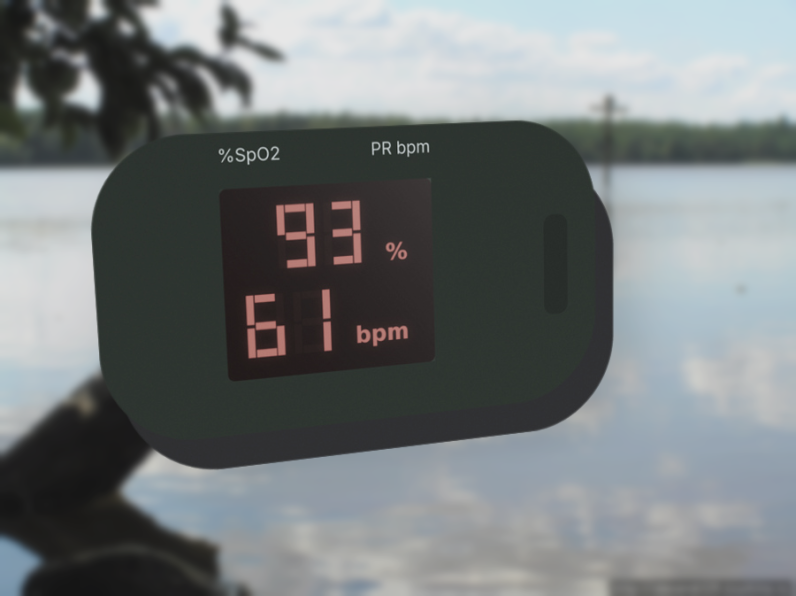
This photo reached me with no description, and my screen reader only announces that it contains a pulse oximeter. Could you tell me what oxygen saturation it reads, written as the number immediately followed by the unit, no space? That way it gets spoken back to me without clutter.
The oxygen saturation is 93%
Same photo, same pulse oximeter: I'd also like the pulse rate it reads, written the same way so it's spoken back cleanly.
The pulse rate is 61bpm
